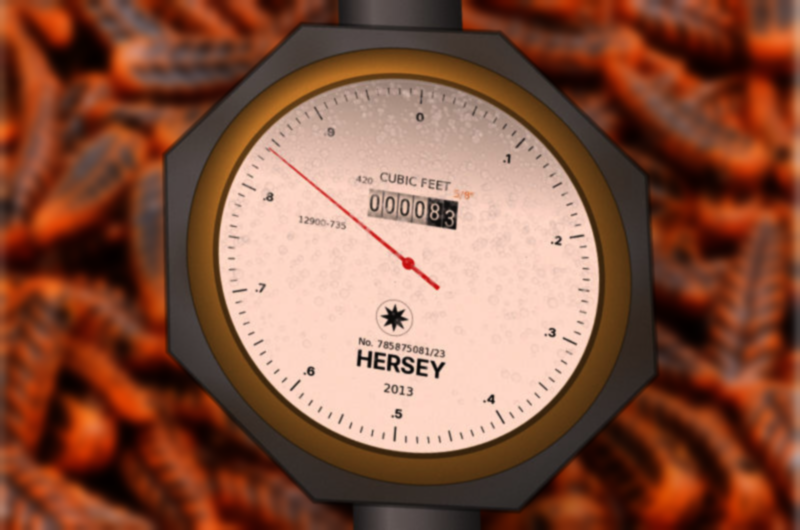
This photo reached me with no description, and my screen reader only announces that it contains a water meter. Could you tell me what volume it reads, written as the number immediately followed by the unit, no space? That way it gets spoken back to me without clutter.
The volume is 82.84ft³
